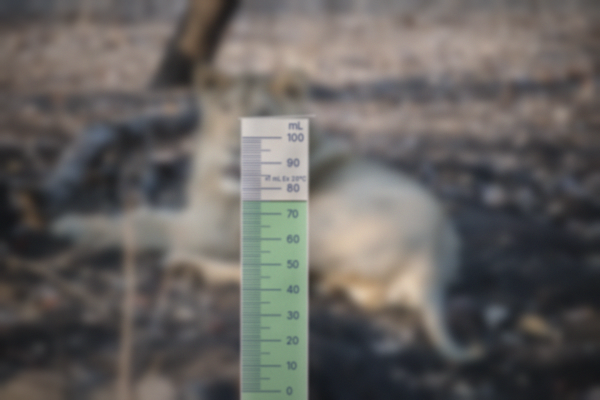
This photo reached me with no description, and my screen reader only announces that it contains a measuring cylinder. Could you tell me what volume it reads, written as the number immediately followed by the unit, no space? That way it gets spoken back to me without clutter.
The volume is 75mL
